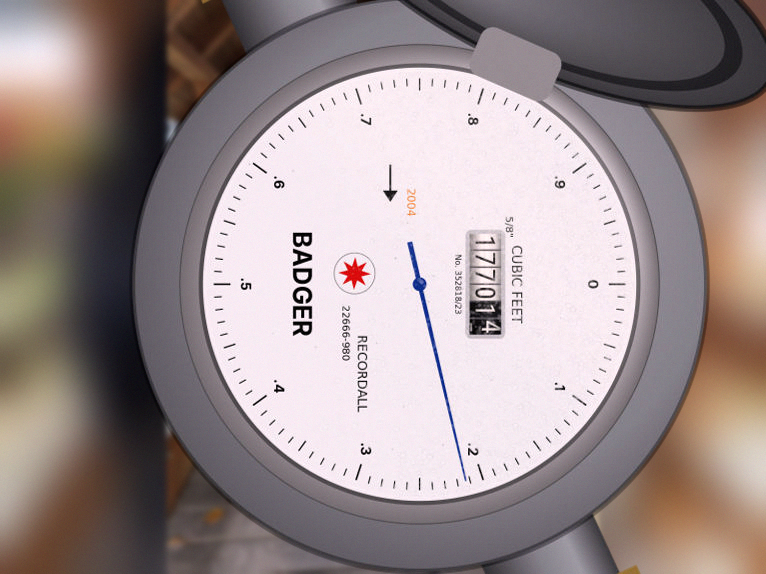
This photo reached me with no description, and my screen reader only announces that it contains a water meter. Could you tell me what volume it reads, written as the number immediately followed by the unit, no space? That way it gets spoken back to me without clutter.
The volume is 177014.21ft³
